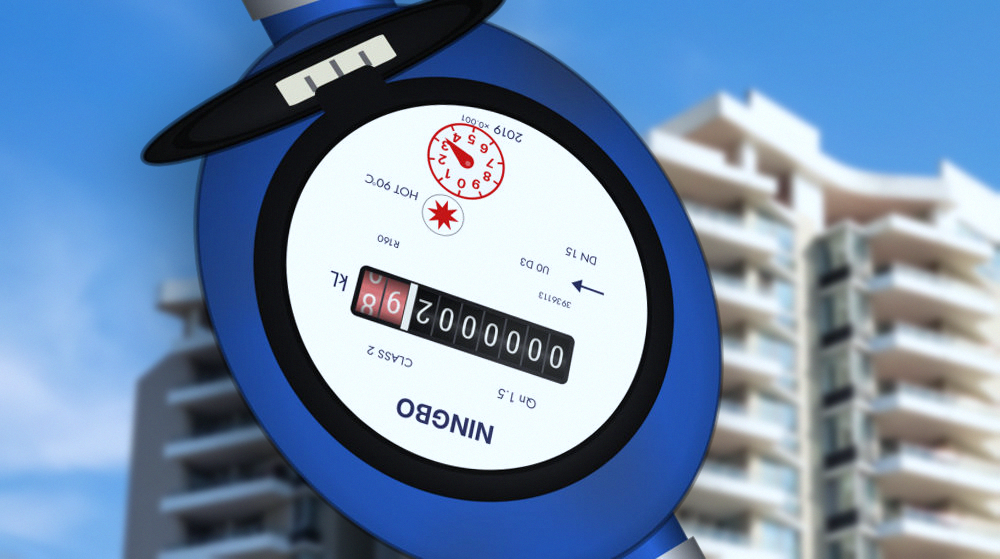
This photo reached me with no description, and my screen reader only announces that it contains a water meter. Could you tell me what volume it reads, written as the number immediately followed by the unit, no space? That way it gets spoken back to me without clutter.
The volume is 2.983kL
